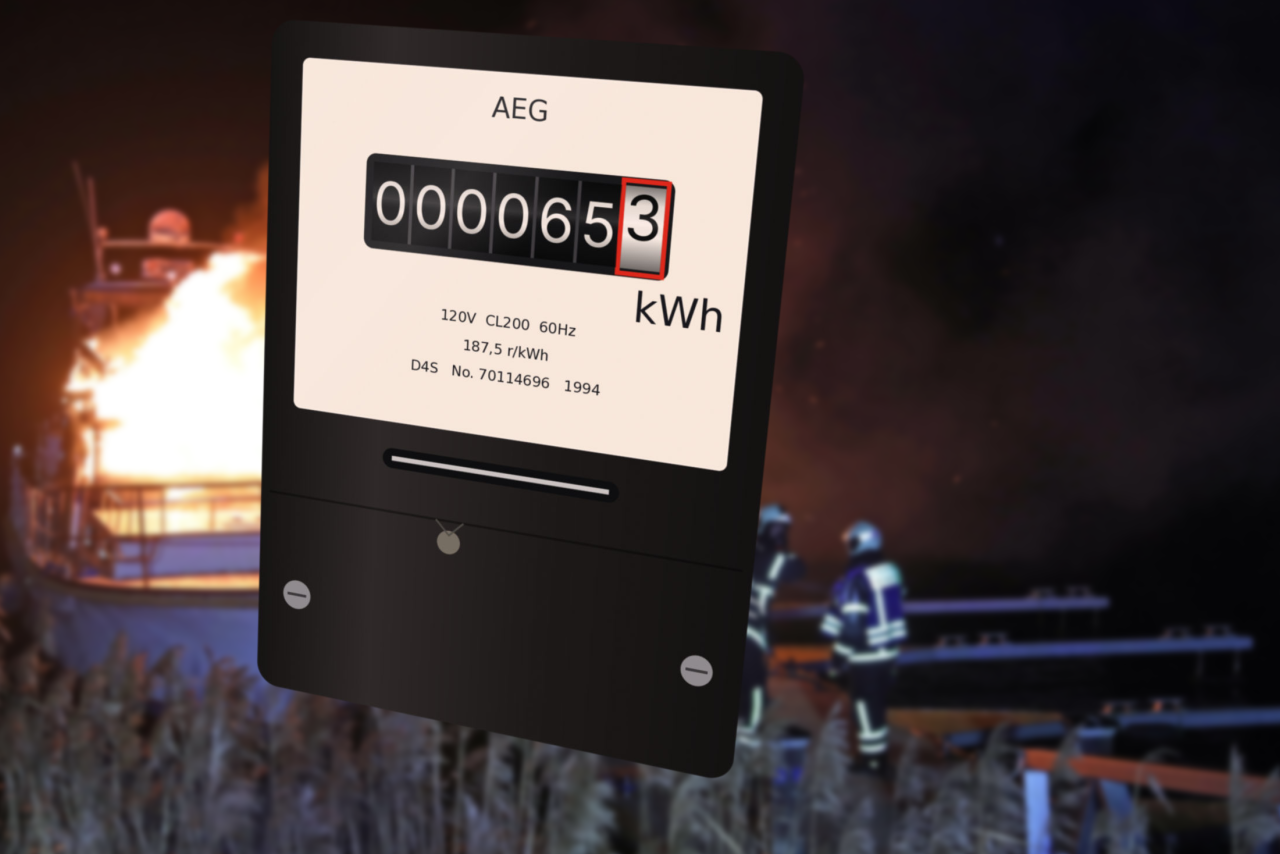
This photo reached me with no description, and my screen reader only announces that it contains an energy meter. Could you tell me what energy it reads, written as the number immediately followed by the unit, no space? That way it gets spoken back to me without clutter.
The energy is 65.3kWh
